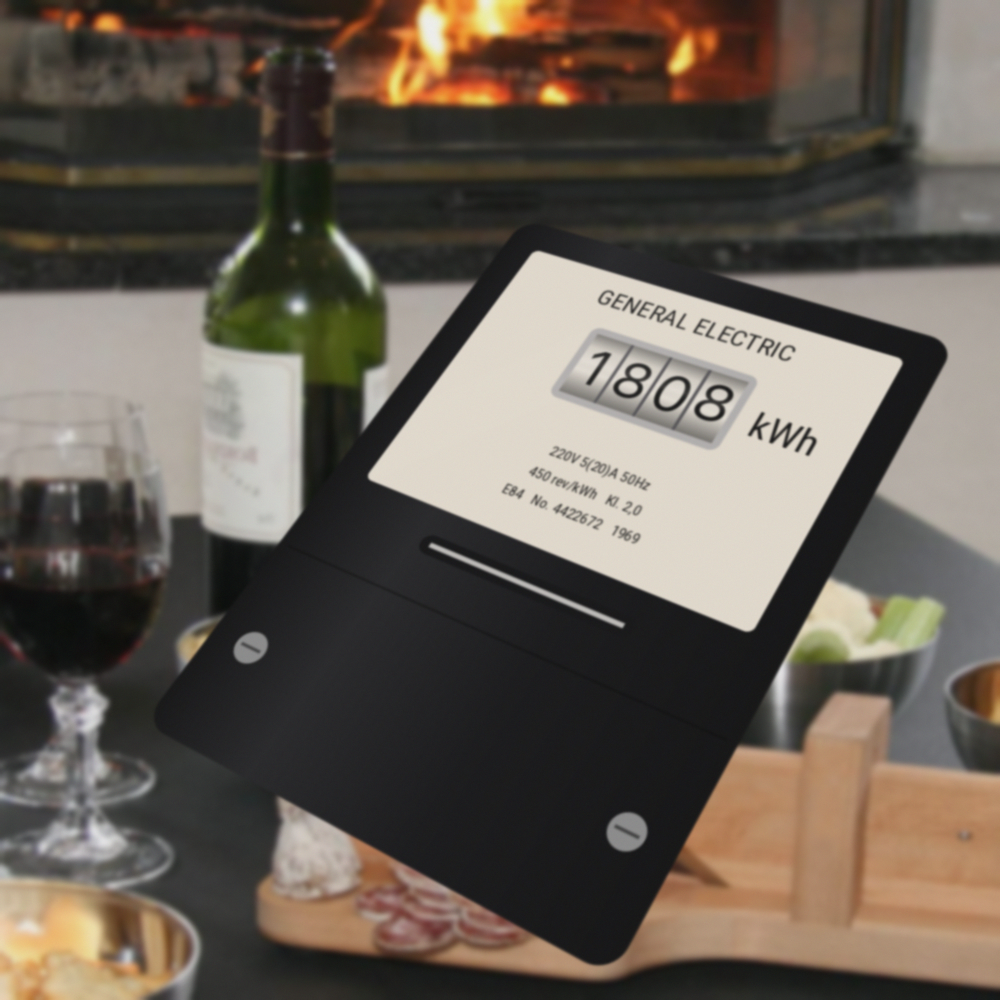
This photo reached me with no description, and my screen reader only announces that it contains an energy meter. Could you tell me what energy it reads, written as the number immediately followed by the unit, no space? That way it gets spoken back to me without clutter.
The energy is 1808kWh
